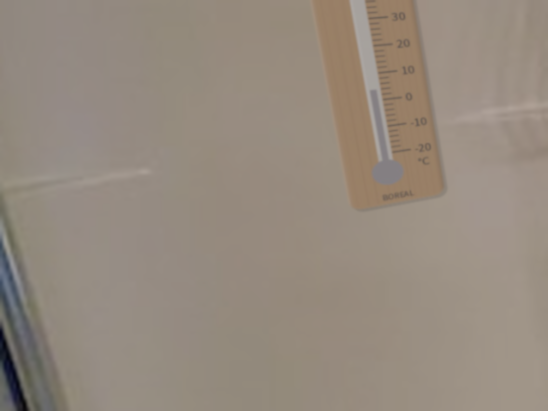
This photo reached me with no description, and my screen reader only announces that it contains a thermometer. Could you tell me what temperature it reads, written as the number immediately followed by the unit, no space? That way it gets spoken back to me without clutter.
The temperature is 4°C
